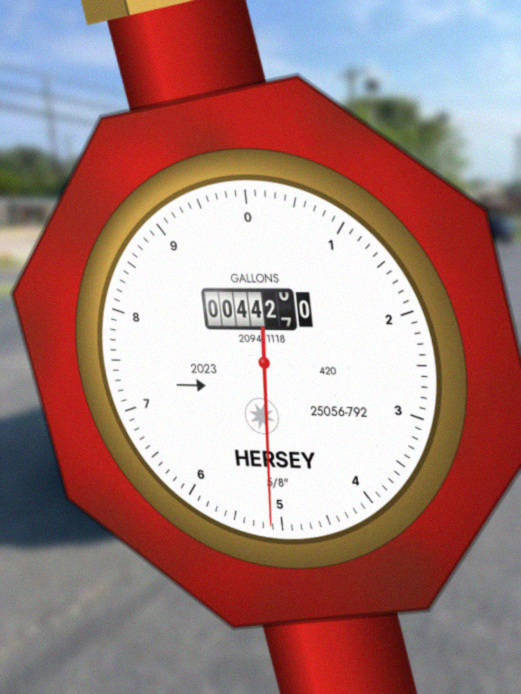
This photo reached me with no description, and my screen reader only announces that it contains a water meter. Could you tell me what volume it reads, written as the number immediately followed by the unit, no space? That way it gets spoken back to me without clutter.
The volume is 44265.1gal
